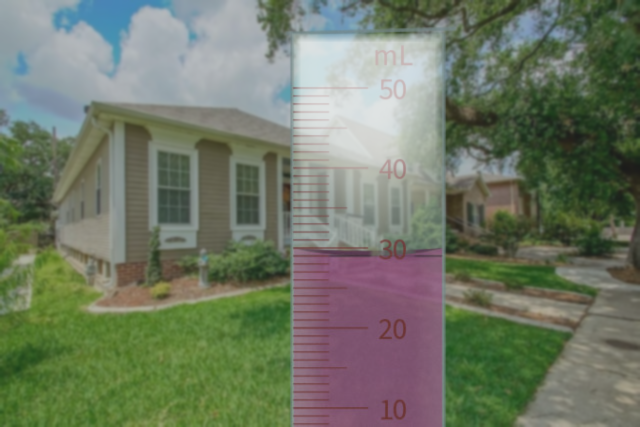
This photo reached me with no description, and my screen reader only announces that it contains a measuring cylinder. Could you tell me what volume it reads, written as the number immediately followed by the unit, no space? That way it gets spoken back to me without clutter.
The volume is 29mL
